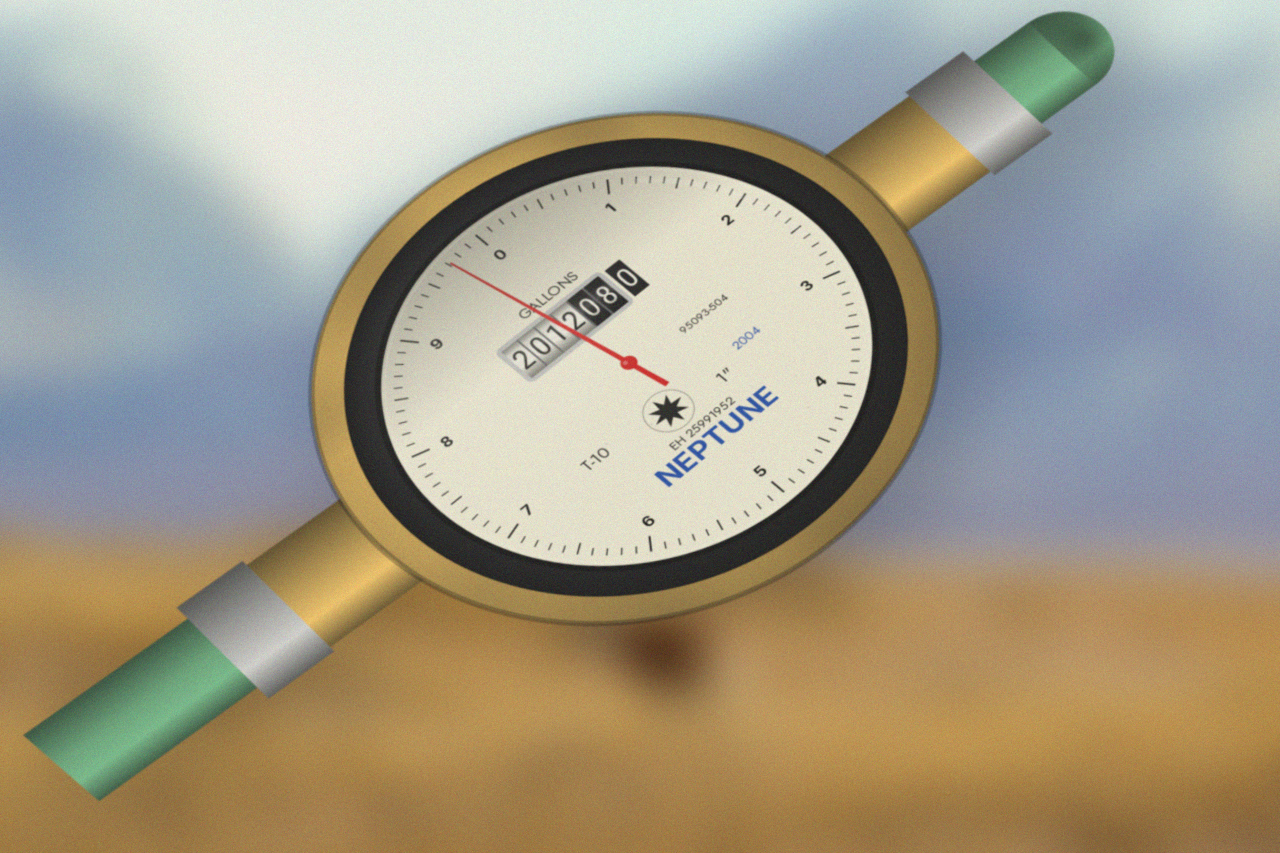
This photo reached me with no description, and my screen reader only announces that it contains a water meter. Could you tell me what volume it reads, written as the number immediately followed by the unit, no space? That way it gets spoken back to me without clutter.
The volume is 2012079.7gal
